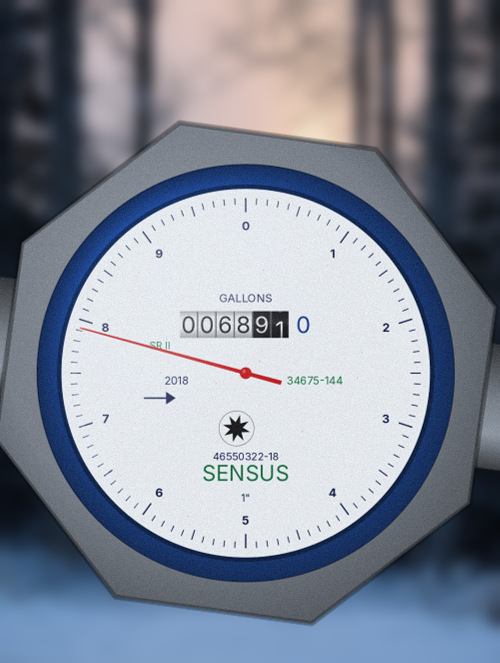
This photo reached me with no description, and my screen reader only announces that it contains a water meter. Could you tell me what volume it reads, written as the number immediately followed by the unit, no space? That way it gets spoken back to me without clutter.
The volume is 68907.9gal
